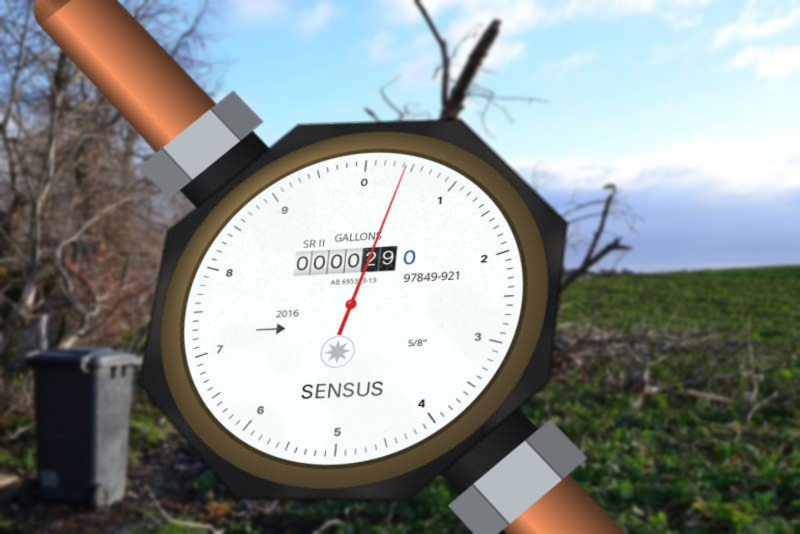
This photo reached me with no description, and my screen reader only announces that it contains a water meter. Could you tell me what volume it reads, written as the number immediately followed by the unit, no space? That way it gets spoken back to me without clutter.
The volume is 290.4gal
